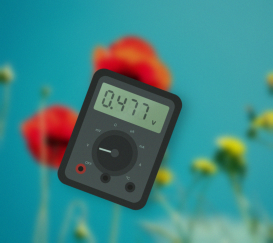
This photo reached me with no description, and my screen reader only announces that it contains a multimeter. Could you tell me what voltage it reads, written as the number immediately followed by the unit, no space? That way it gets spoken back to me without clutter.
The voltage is 0.477V
